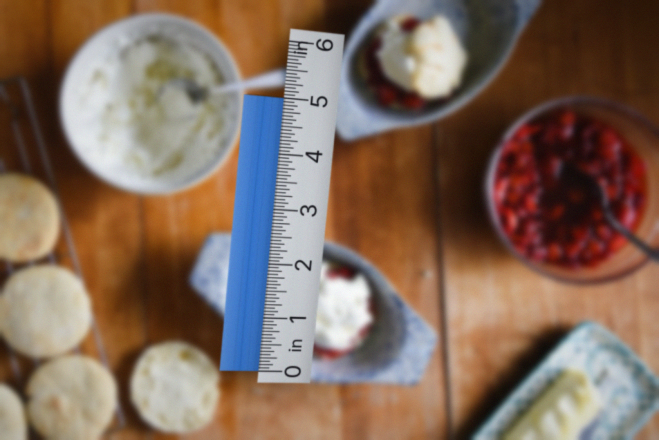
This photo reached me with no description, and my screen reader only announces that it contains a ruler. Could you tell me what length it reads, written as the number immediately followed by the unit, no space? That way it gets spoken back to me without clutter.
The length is 5in
